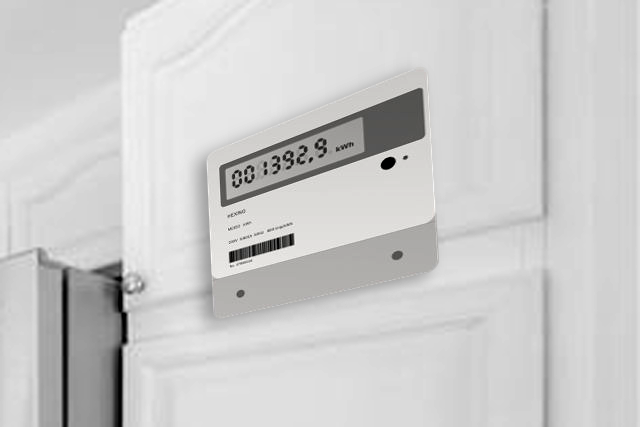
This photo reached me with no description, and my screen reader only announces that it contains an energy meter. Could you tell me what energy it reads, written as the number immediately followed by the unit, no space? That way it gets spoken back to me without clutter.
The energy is 1392.9kWh
